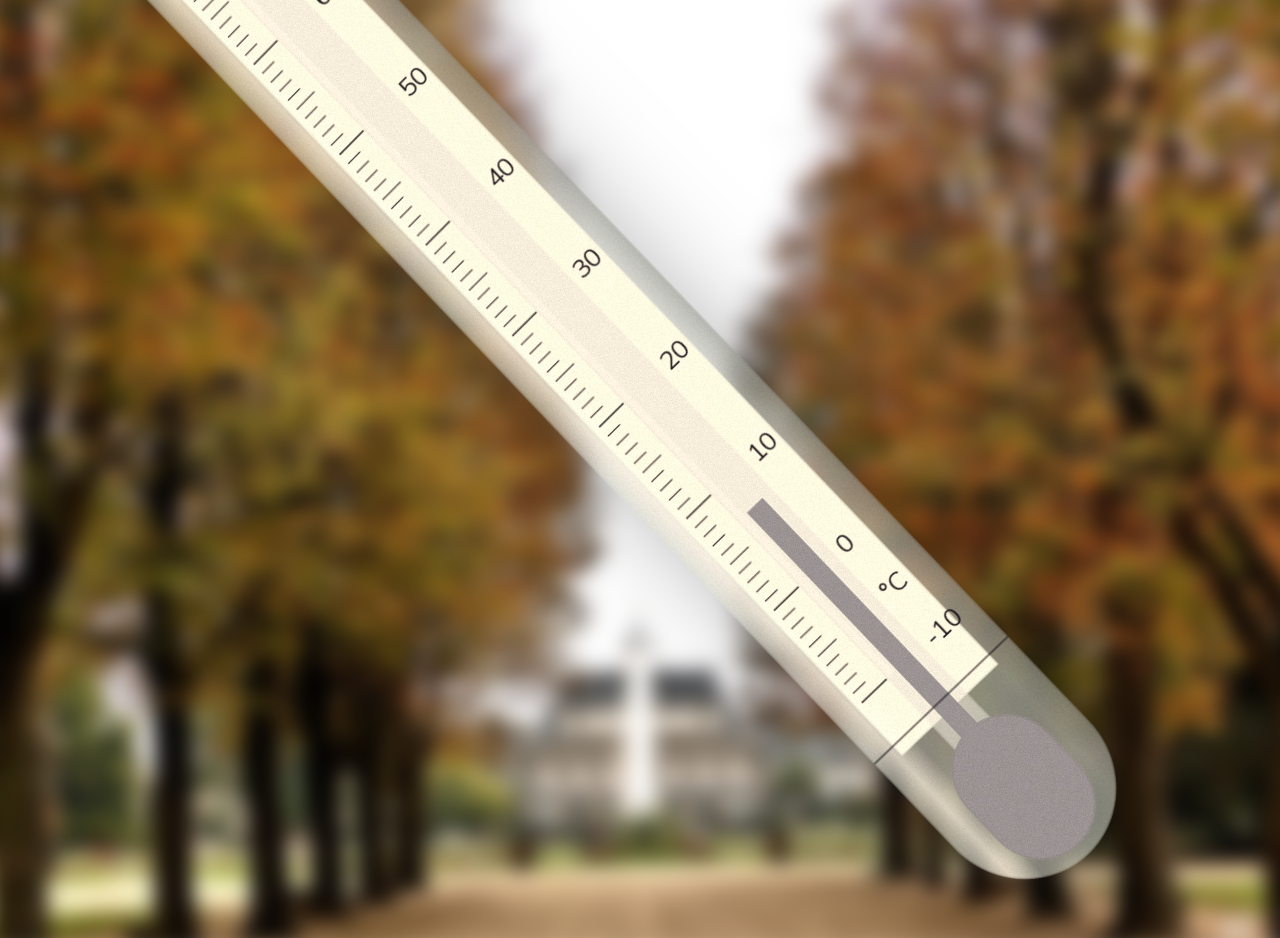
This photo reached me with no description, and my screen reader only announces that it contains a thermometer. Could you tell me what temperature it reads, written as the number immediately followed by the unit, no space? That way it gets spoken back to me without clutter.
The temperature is 7°C
